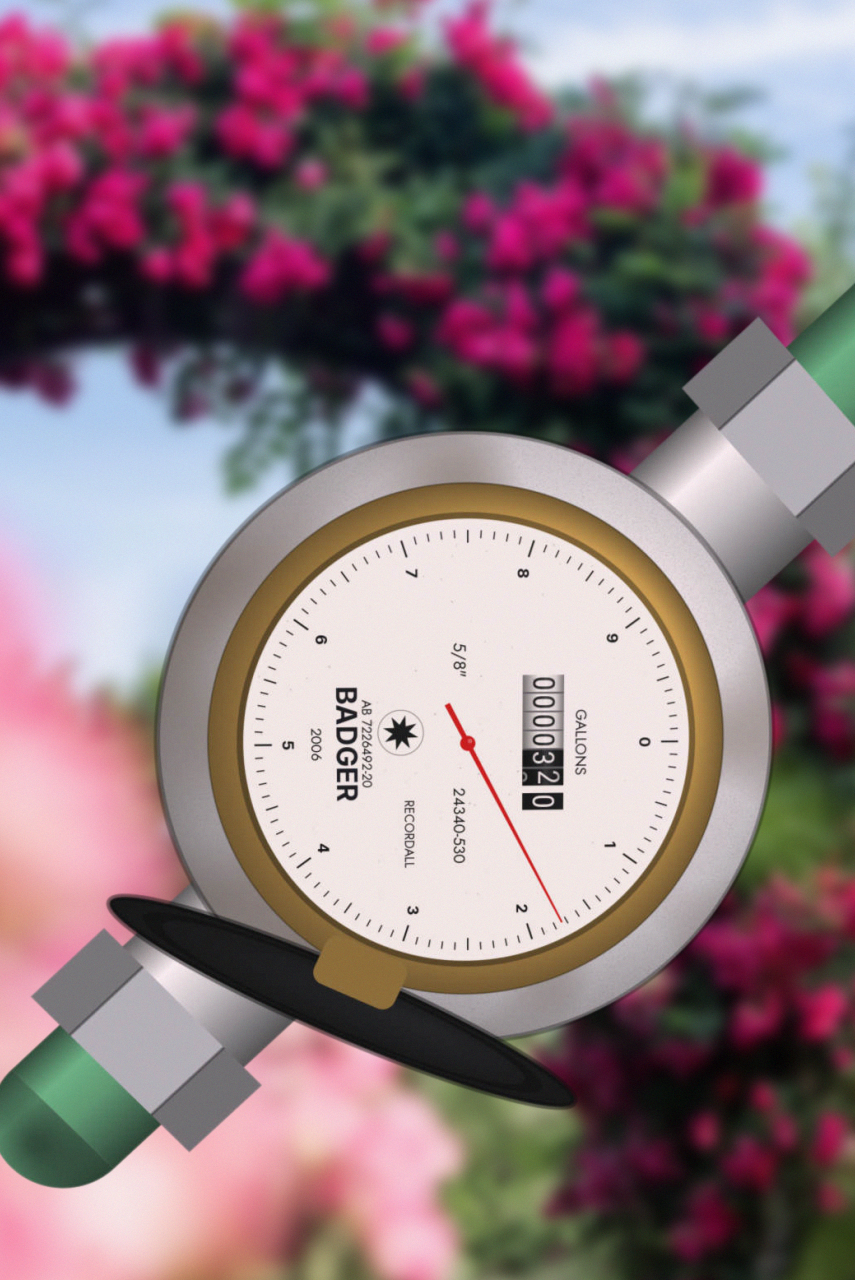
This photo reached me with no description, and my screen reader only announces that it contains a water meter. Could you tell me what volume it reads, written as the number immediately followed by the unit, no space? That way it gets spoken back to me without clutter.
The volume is 321.7gal
